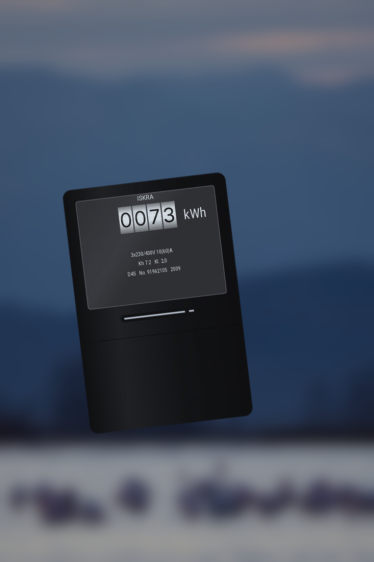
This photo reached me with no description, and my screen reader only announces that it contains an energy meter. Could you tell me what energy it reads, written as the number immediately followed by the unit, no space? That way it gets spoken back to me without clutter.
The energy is 73kWh
